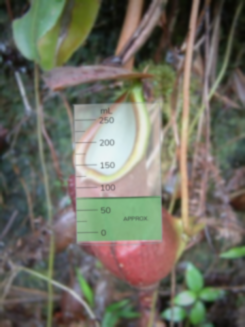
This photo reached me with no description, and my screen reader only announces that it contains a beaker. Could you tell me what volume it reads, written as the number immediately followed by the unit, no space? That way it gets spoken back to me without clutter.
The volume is 75mL
